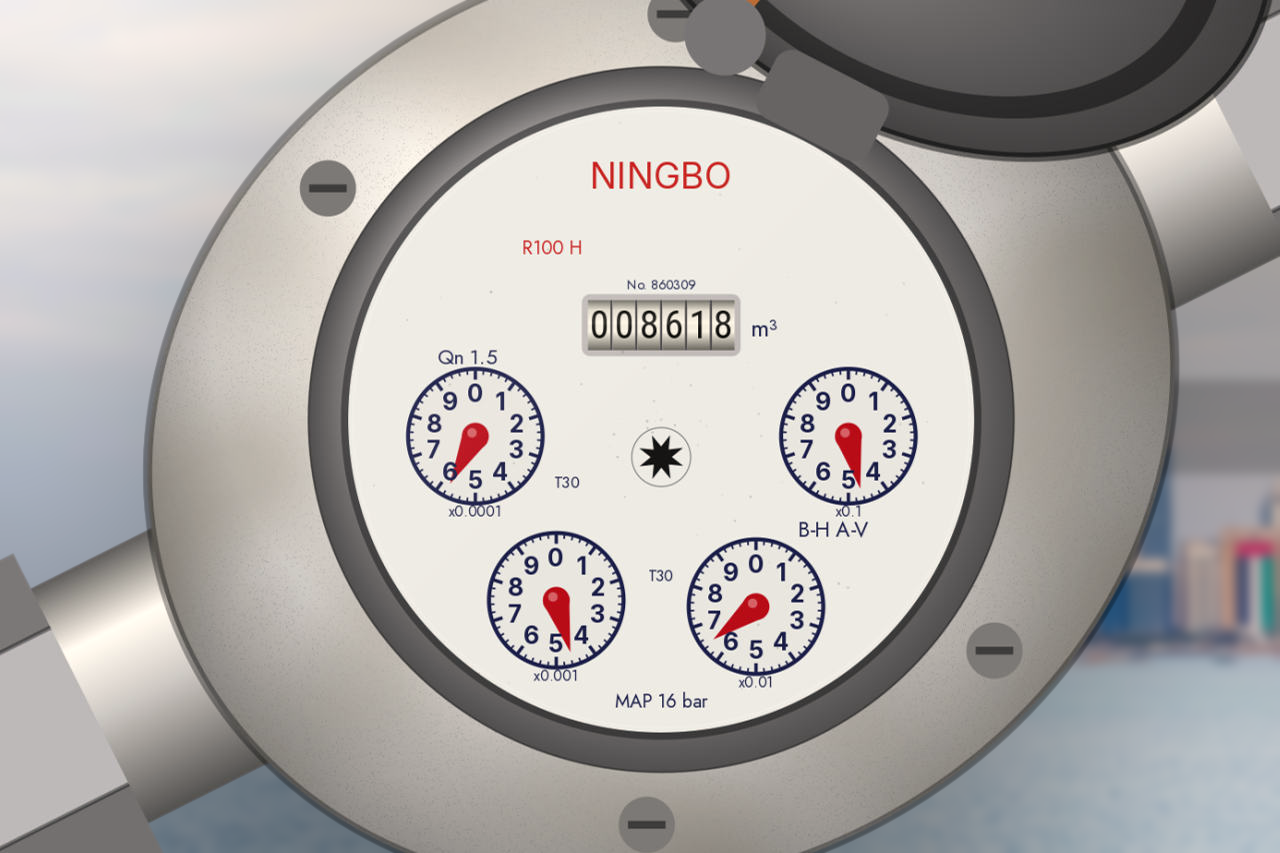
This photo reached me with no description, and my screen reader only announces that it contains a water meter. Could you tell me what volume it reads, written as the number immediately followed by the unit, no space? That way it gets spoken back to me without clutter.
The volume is 8618.4645m³
